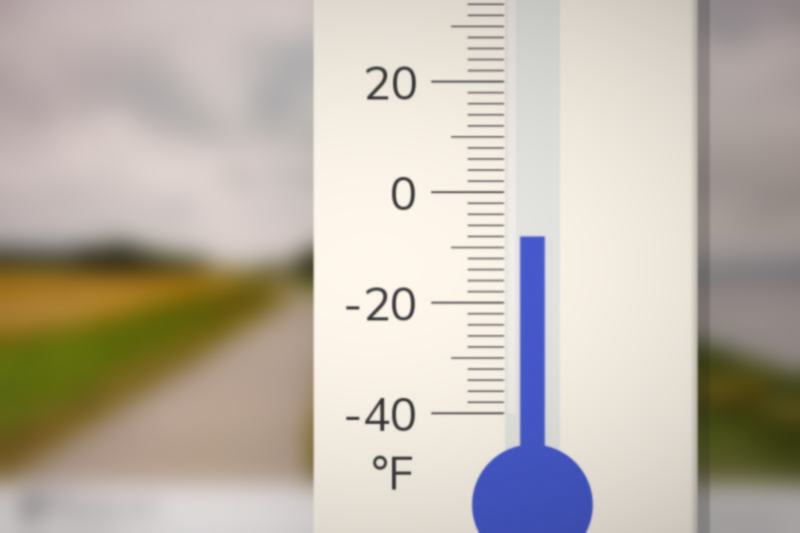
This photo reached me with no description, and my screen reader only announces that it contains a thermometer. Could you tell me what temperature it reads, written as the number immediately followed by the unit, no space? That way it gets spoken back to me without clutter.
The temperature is -8°F
